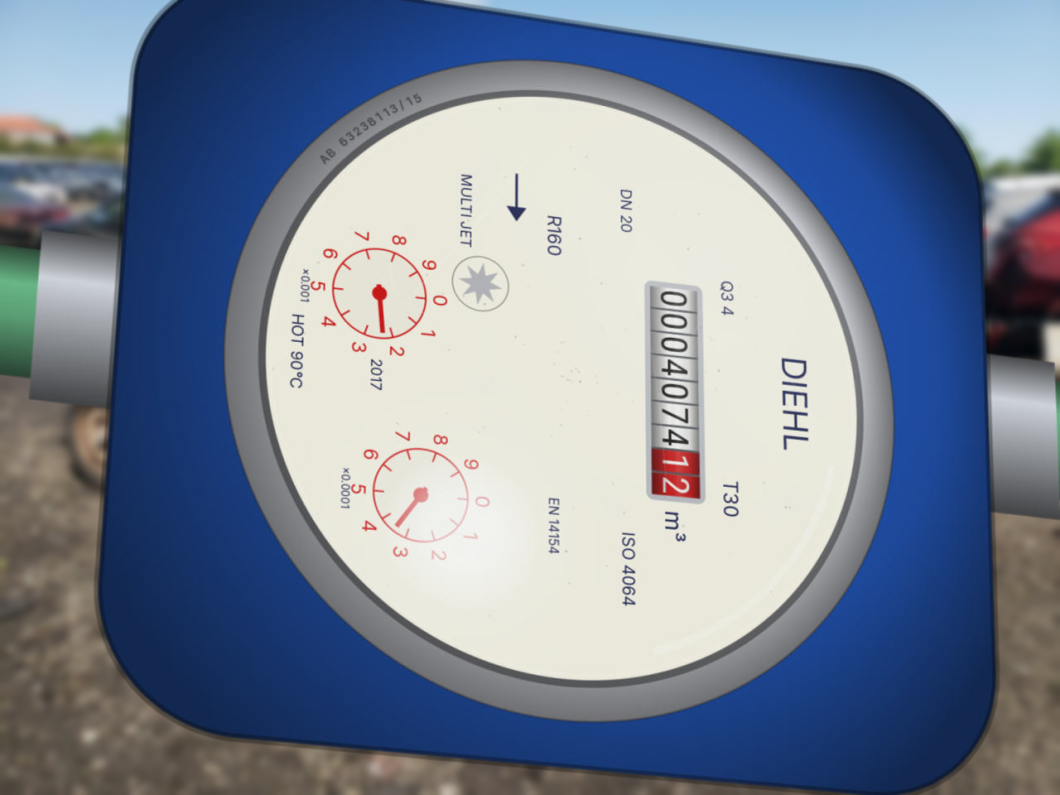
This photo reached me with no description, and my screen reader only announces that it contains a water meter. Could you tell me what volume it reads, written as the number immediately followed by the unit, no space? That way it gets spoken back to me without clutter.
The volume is 4074.1223m³
